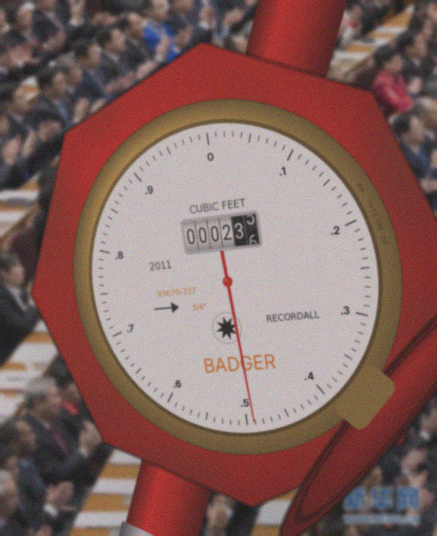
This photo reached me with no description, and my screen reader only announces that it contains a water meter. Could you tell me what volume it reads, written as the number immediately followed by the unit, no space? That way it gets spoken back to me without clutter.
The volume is 235.49ft³
